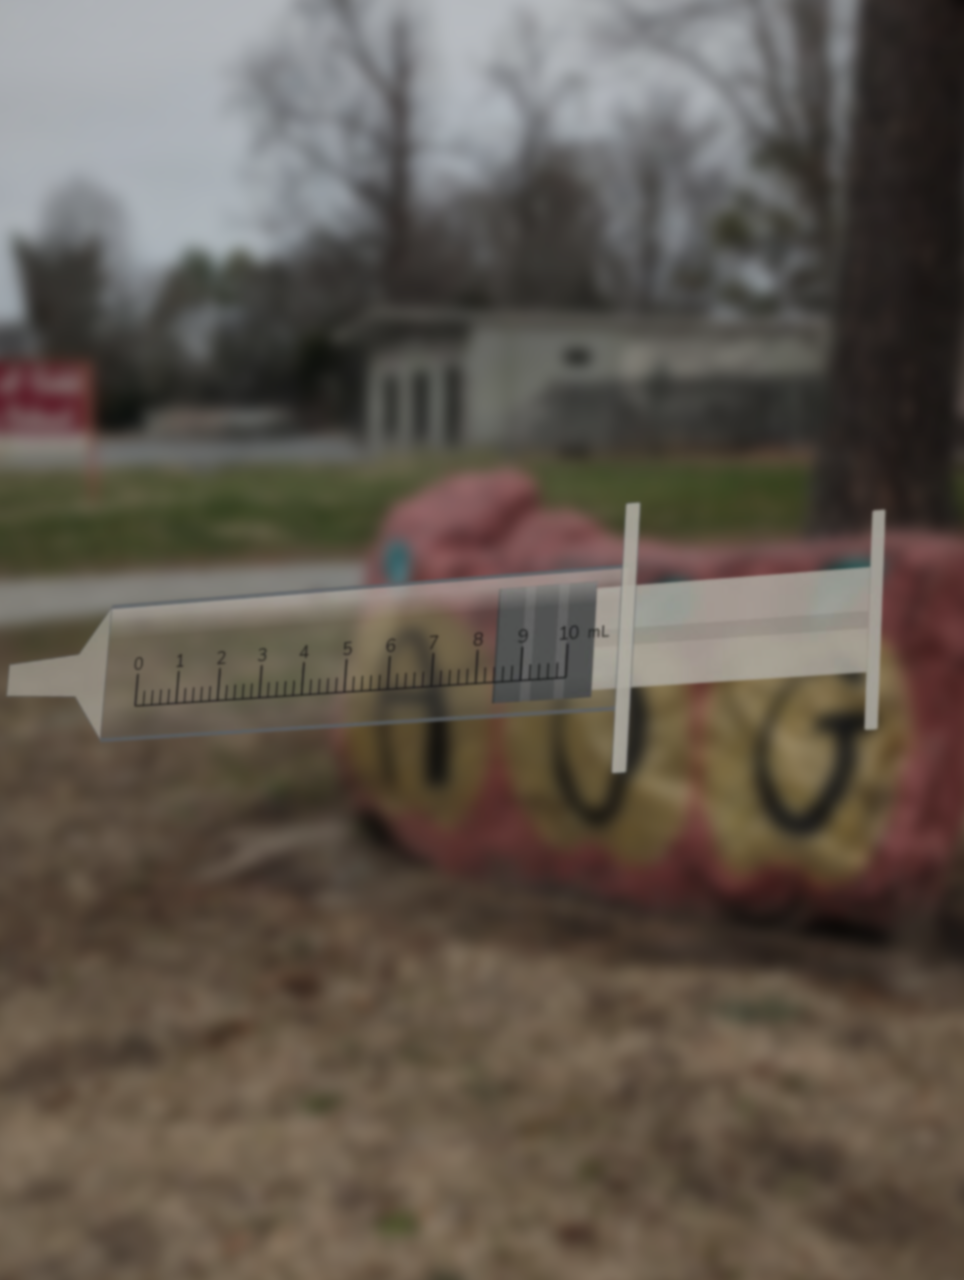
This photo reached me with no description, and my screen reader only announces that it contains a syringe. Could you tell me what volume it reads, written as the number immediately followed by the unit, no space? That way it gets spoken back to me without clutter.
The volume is 8.4mL
